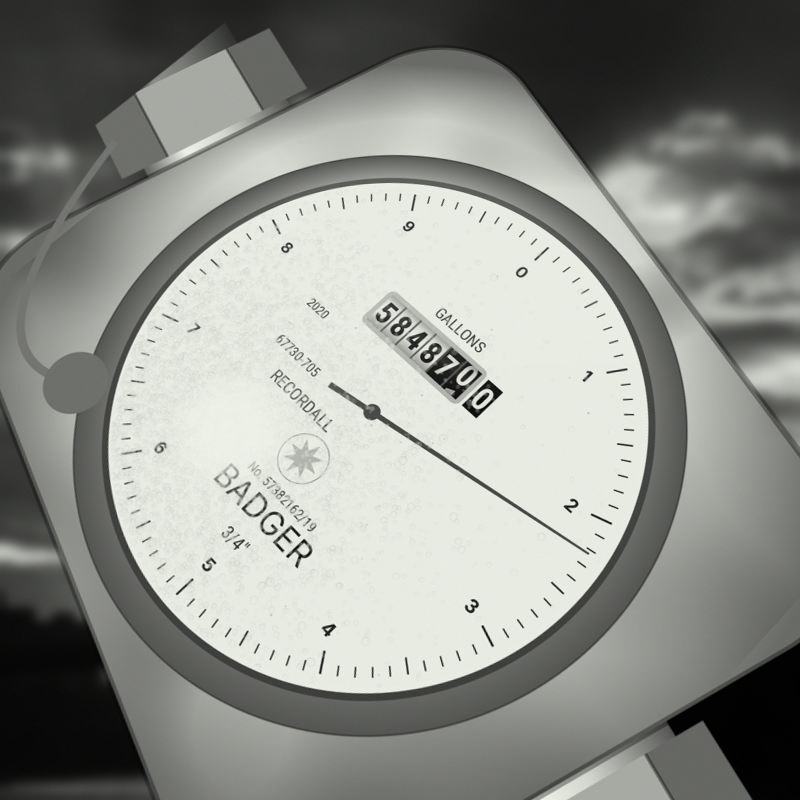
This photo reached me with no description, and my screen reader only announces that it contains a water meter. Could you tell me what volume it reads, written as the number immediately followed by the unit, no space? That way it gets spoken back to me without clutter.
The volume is 5848702.2gal
